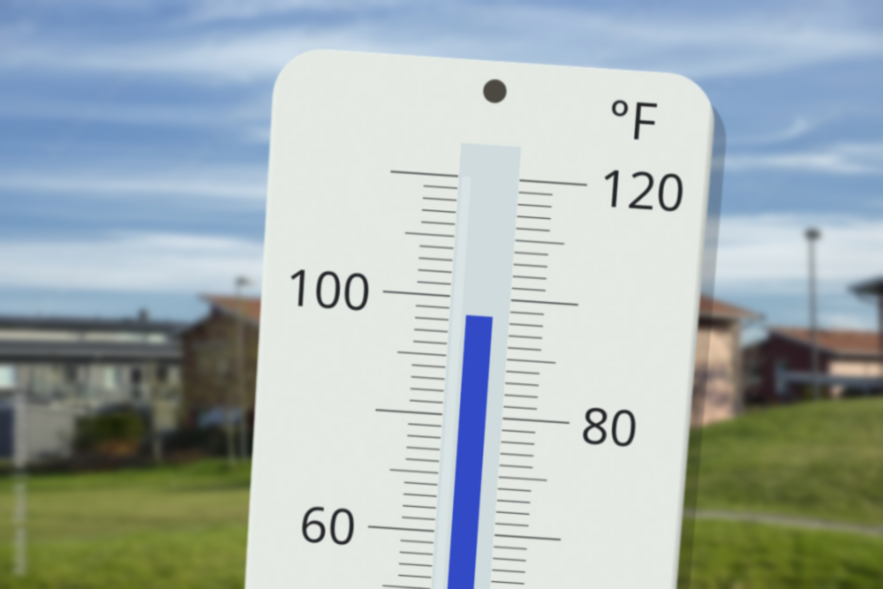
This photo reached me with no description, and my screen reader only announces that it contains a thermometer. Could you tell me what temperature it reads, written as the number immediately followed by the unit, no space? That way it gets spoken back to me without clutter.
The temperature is 97°F
